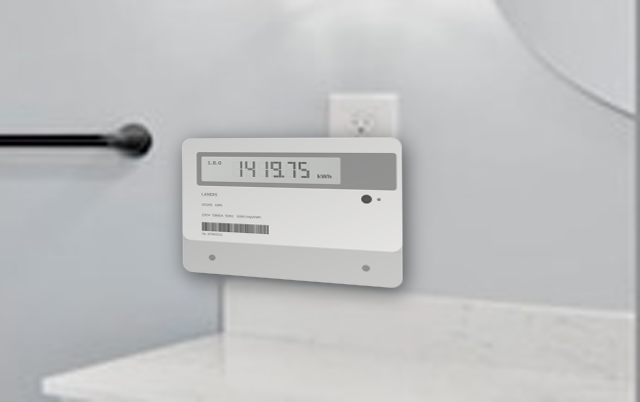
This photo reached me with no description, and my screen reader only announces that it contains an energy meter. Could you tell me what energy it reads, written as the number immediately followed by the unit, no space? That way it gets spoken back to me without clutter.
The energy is 1419.75kWh
